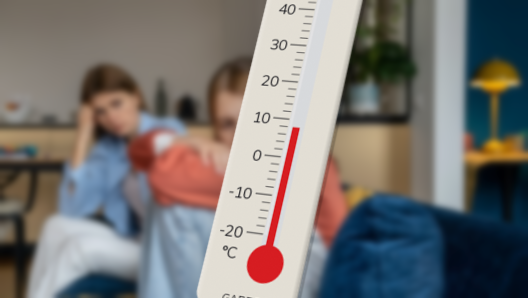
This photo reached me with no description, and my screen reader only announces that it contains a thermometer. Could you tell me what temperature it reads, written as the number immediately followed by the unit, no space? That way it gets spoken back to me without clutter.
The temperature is 8°C
